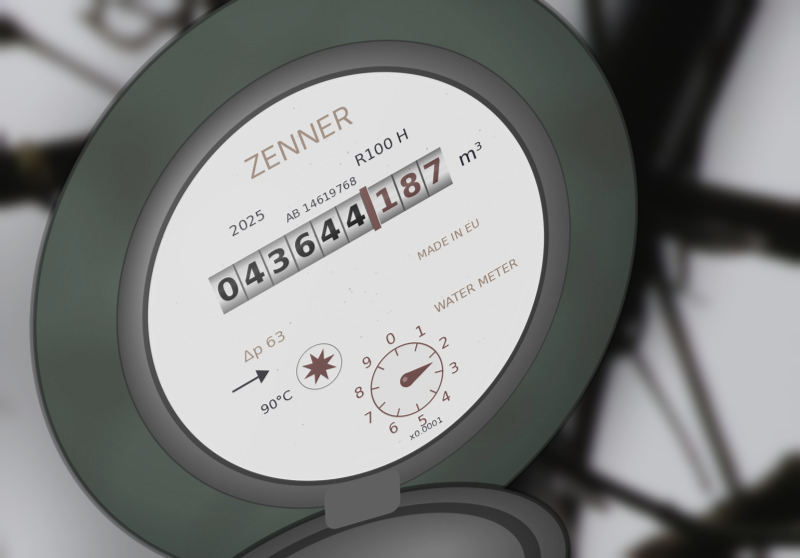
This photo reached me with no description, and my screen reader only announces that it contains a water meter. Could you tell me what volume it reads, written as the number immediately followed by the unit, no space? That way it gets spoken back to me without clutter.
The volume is 43644.1872m³
